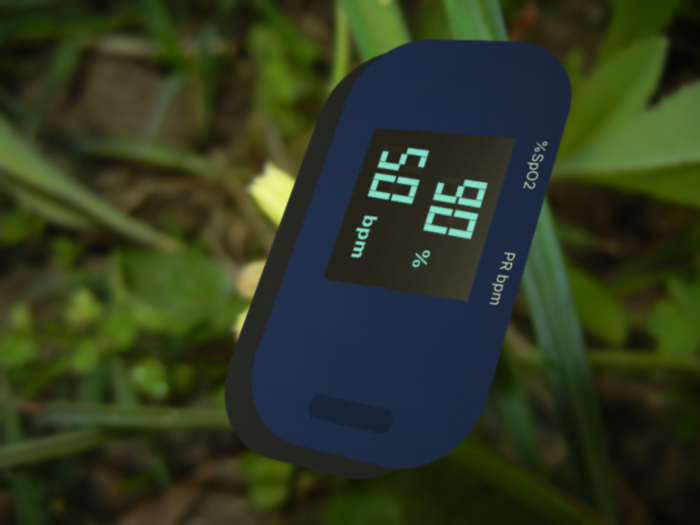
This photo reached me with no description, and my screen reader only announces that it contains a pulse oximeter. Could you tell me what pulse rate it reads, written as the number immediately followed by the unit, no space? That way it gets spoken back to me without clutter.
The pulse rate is 50bpm
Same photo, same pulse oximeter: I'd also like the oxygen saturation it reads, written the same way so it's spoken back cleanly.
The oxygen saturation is 90%
